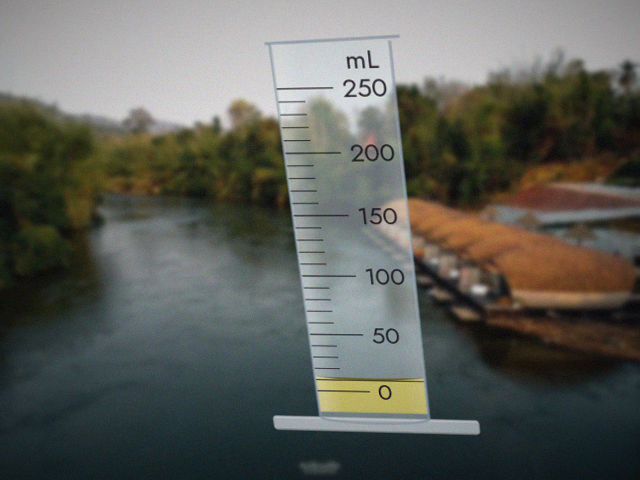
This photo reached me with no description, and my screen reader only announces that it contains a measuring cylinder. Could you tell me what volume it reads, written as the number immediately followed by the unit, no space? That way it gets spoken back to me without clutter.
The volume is 10mL
